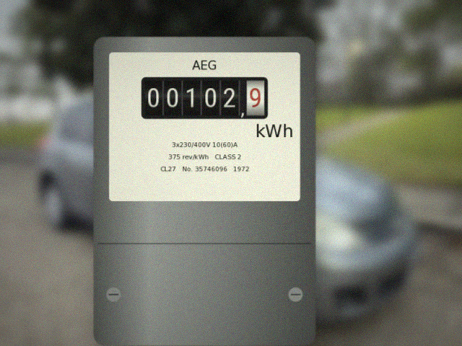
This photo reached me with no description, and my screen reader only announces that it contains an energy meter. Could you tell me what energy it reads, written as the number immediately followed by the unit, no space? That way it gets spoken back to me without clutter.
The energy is 102.9kWh
